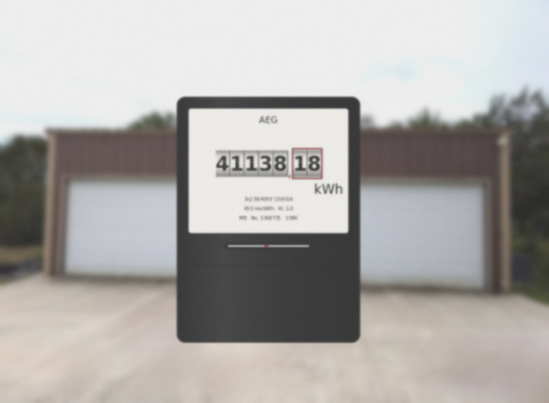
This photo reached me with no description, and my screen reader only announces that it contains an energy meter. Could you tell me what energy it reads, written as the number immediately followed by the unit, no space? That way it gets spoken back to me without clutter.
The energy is 41138.18kWh
